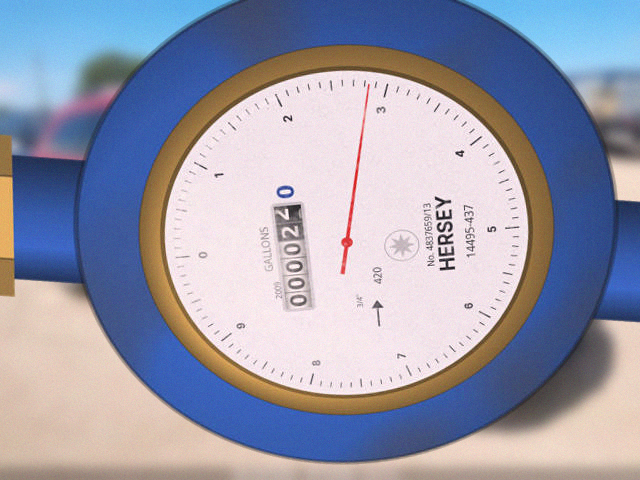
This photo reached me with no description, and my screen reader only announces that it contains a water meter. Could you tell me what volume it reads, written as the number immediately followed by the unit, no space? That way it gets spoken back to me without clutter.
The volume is 222.8gal
